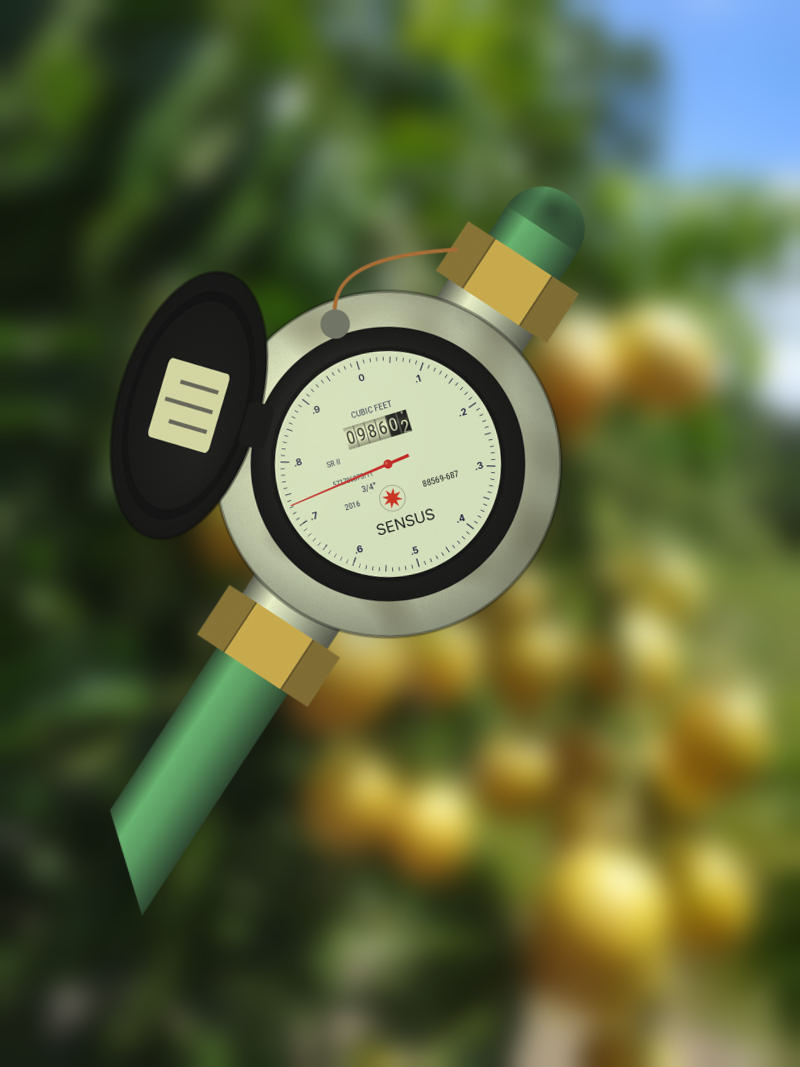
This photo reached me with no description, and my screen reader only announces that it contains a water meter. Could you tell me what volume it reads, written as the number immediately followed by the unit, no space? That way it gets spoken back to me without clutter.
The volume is 98601.73ft³
